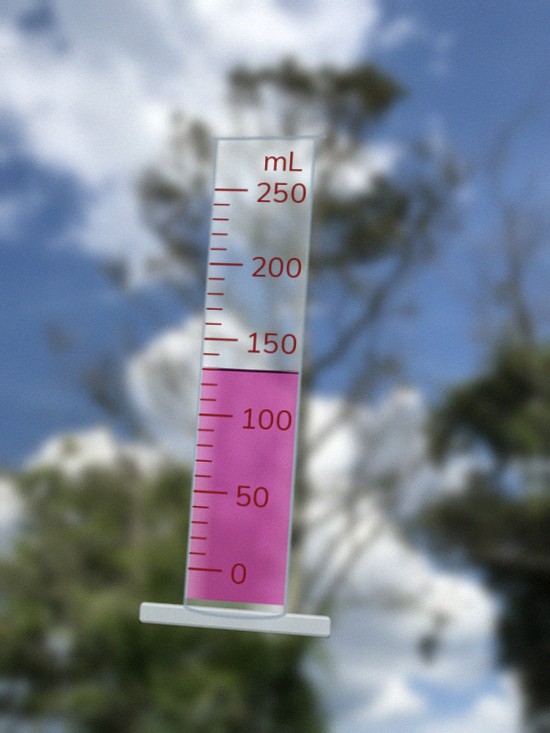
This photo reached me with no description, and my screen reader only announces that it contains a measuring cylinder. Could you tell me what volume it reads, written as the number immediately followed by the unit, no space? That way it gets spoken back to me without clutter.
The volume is 130mL
